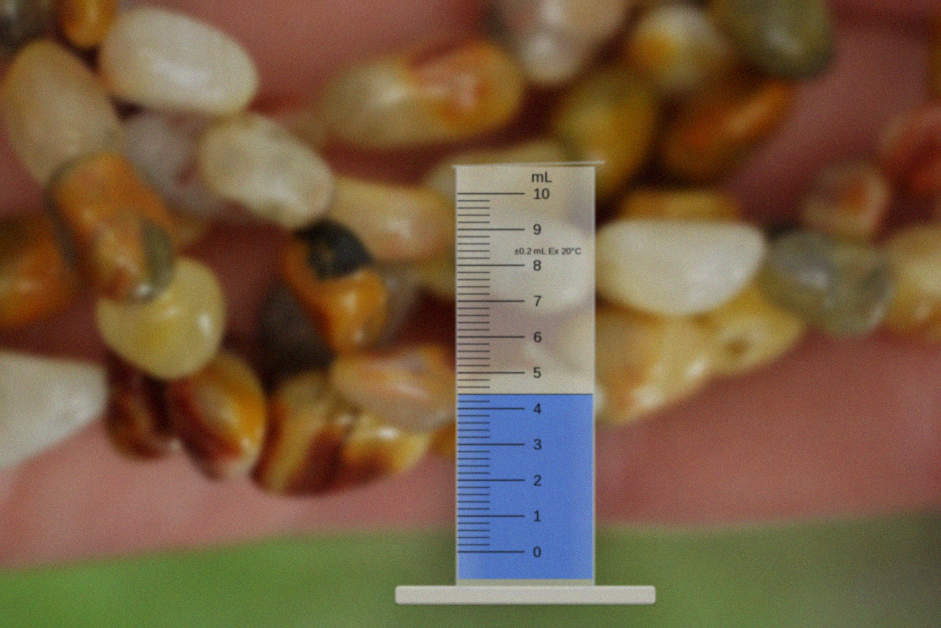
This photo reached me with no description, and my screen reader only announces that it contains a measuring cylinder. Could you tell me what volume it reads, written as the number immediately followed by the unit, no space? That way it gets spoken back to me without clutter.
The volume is 4.4mL
